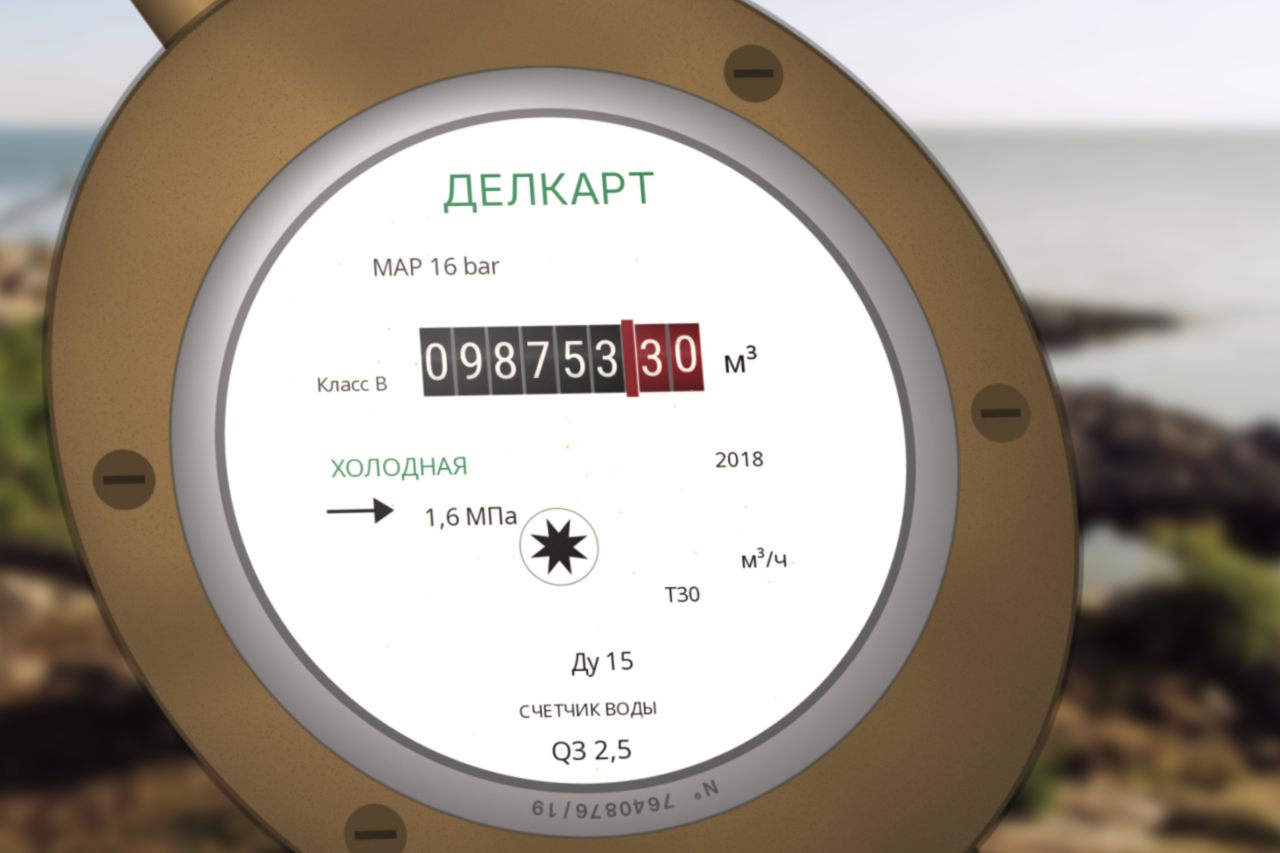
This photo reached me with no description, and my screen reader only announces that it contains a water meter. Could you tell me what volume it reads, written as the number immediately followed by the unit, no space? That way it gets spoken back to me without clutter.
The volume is 98753.30m³
